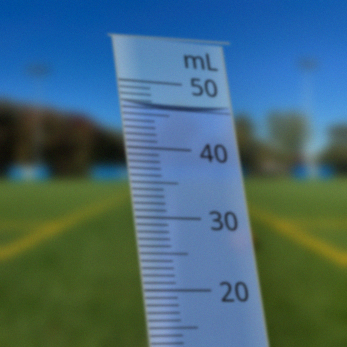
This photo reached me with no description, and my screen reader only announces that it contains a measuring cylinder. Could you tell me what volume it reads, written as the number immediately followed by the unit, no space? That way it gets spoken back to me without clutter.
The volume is 46mL
